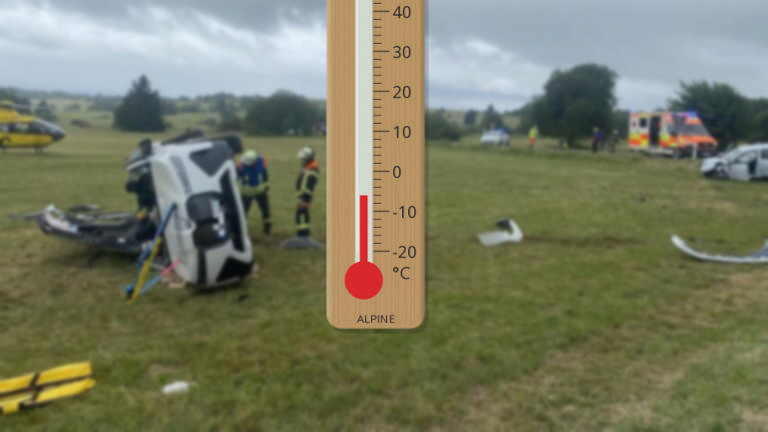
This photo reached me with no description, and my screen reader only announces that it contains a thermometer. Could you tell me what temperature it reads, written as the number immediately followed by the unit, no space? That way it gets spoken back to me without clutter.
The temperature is -6°C
